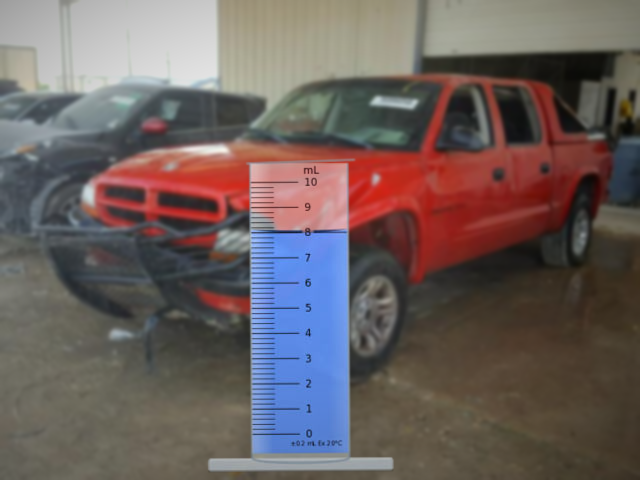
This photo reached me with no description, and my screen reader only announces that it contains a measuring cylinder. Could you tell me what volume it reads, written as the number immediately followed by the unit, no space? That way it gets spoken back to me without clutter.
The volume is 8mL
